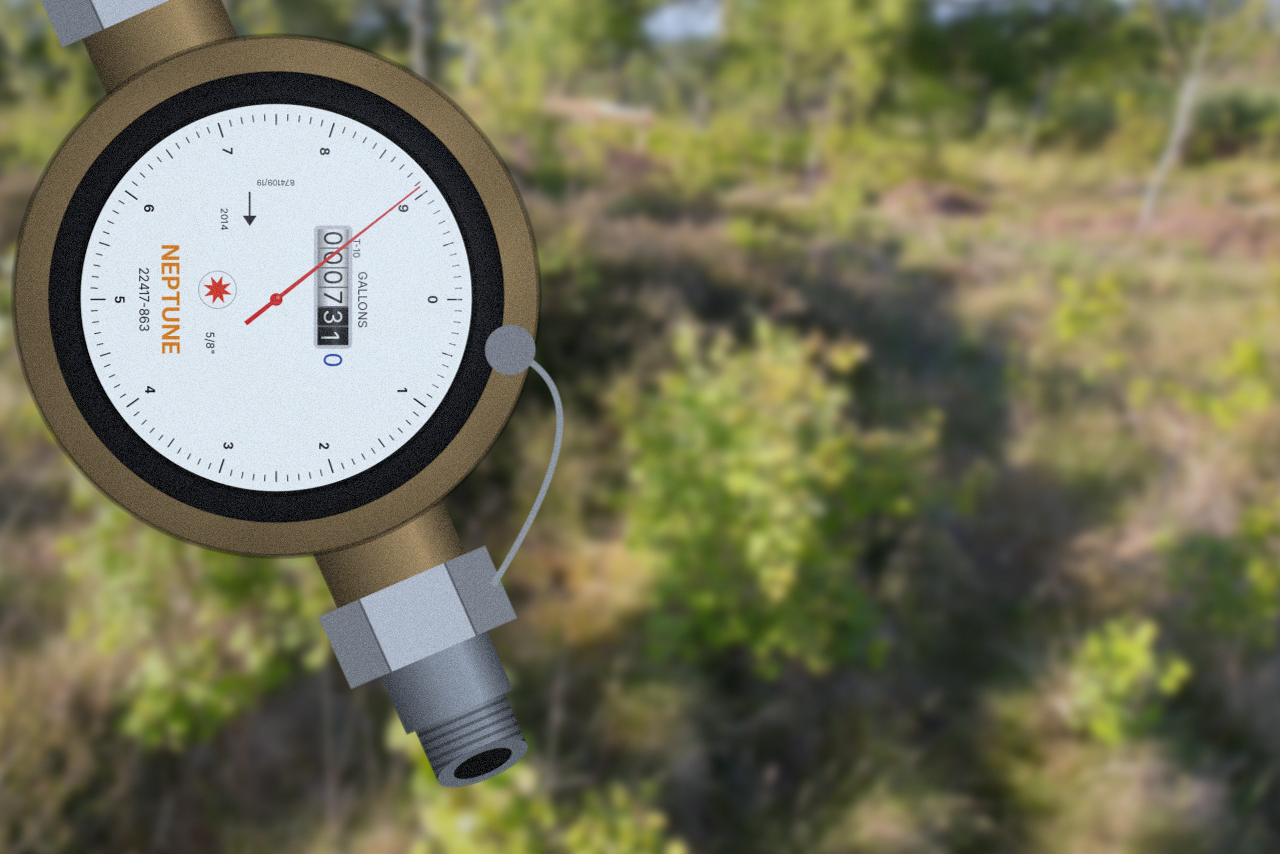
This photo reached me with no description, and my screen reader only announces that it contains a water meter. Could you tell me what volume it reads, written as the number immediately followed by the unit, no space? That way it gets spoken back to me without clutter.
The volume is 7308.9gal
